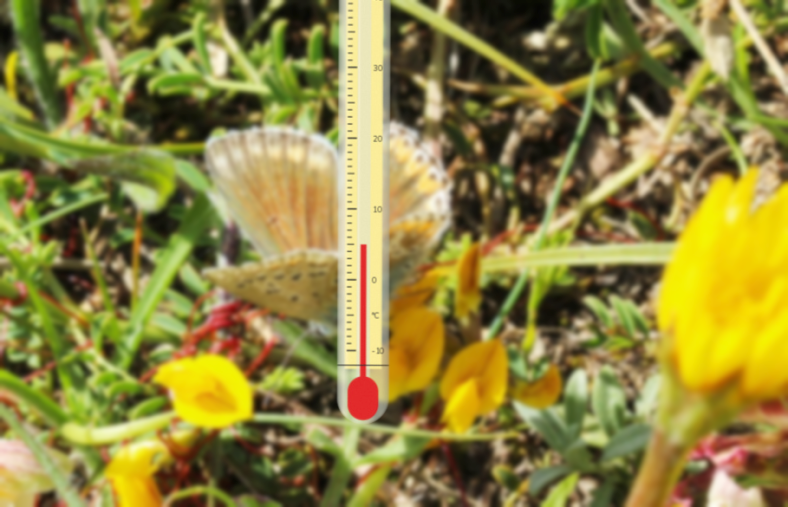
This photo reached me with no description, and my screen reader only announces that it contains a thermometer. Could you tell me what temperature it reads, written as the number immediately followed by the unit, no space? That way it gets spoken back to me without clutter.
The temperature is 5°C
